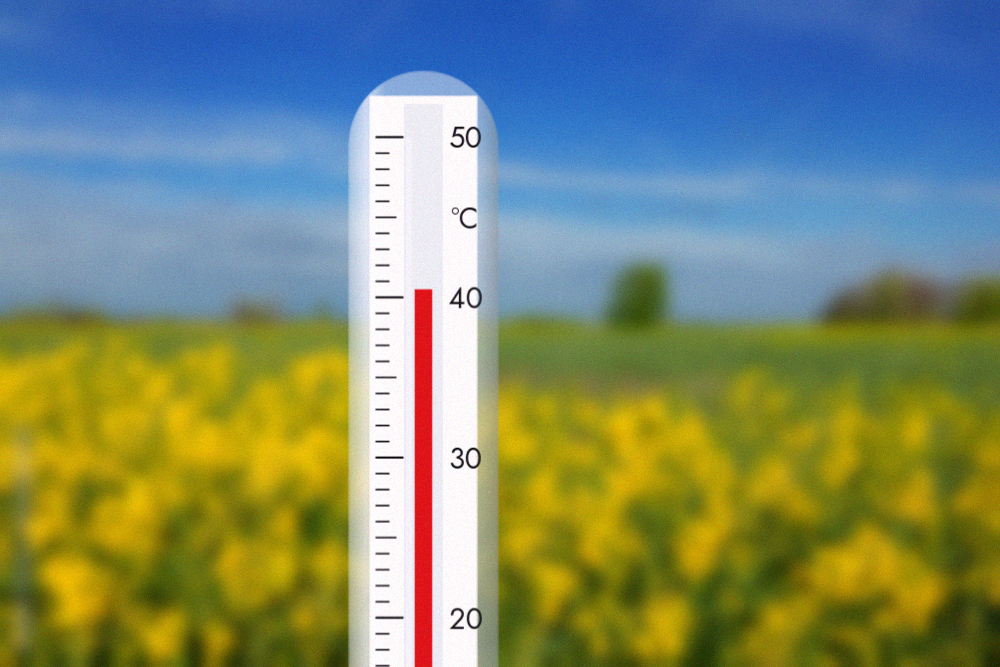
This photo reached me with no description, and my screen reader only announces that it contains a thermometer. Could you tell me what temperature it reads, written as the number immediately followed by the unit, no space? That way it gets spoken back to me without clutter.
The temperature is 40.5°C
